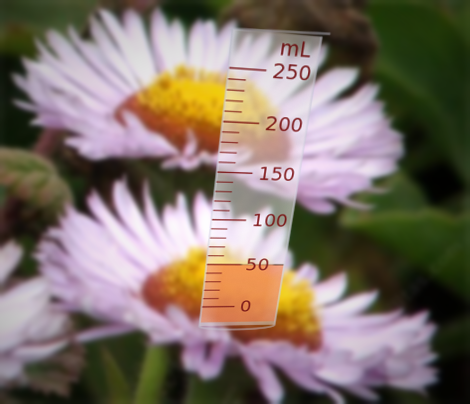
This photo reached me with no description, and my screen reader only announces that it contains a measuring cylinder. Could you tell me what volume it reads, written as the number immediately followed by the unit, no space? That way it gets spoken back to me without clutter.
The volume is 50mL
